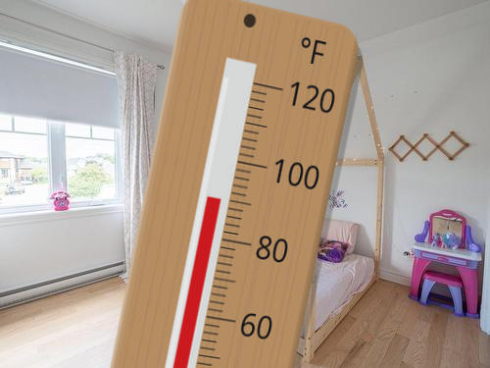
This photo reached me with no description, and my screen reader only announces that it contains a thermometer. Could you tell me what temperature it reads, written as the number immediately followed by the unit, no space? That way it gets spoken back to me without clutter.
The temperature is 90°F
